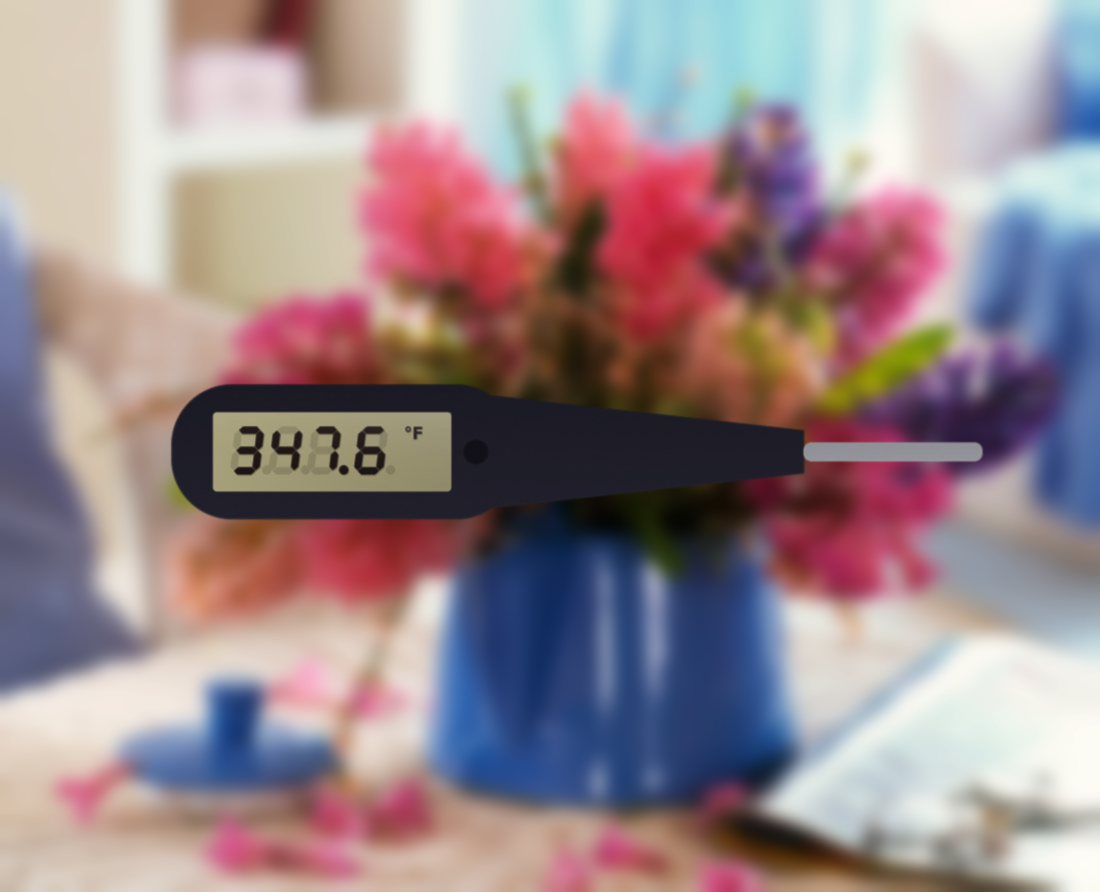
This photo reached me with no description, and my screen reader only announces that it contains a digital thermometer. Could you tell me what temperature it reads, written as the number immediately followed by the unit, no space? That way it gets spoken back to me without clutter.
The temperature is 347.6°F
